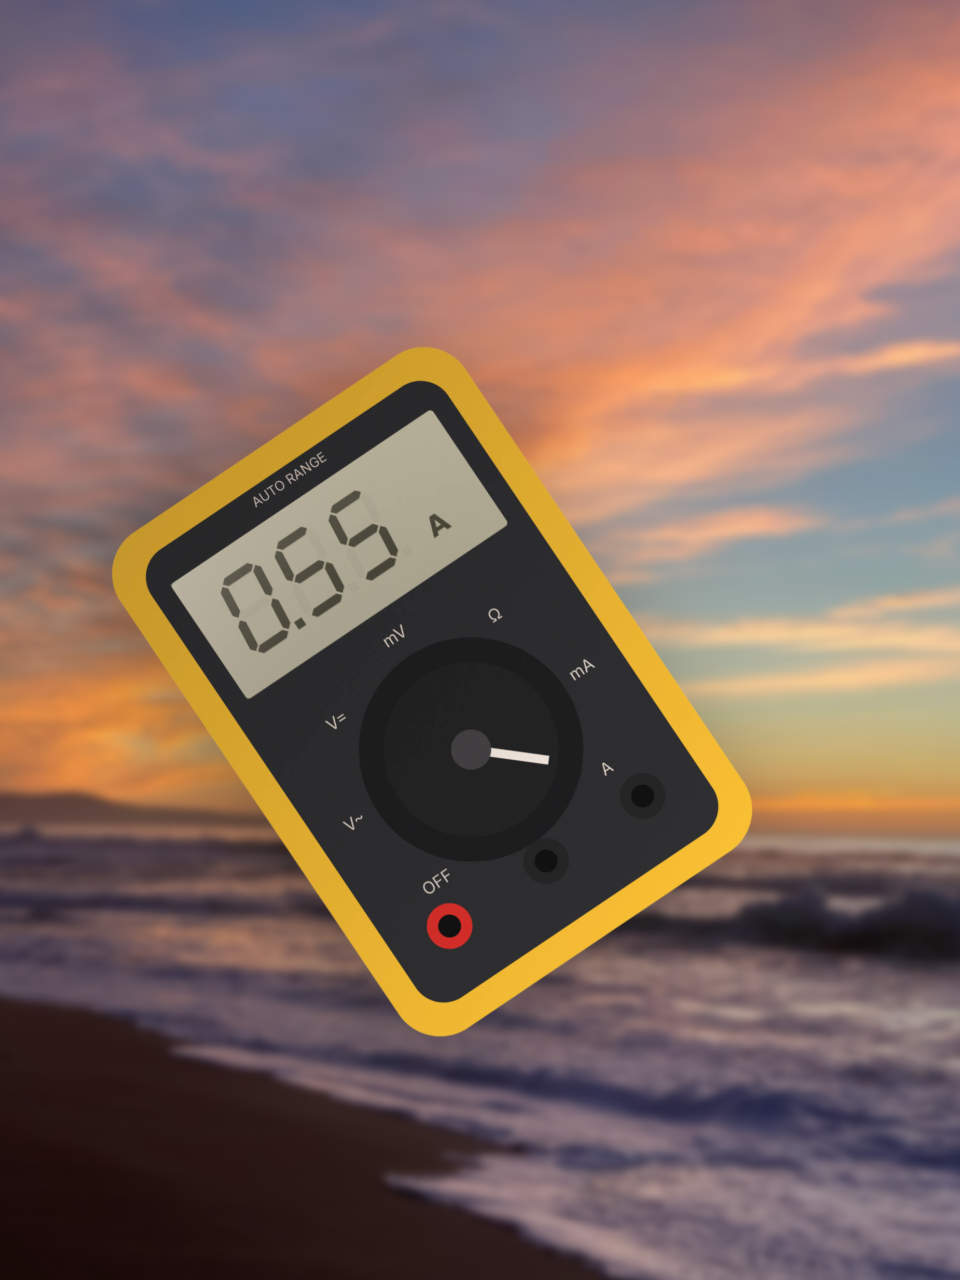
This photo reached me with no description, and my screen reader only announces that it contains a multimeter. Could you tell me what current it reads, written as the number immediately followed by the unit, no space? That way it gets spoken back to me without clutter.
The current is 0.55A
